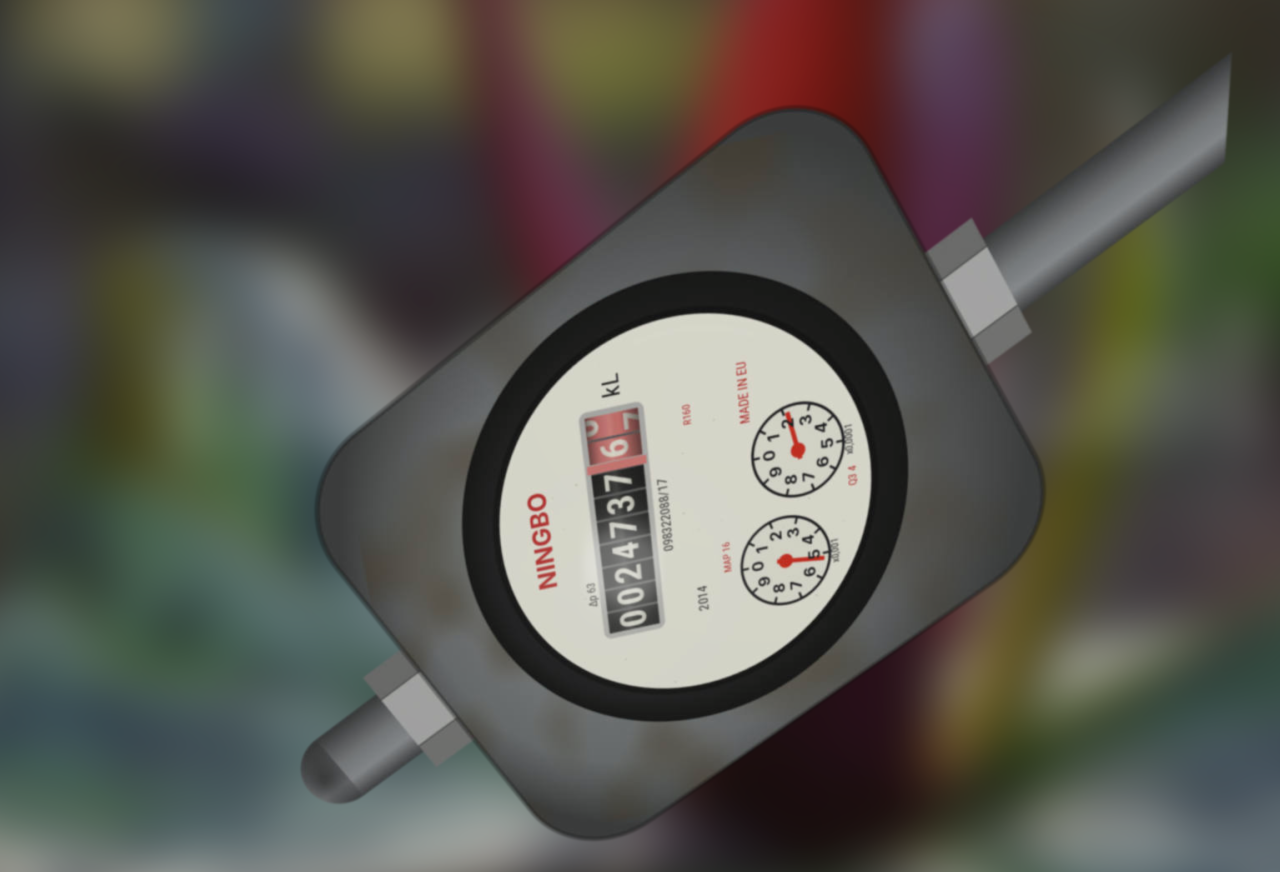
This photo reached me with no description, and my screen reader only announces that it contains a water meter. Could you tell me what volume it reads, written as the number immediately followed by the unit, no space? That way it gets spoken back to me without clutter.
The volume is 24737.6652kL
